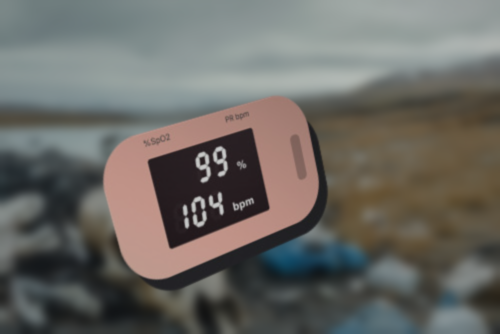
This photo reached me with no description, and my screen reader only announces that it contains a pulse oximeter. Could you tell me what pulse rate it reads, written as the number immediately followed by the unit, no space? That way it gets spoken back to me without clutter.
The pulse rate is 104bpm
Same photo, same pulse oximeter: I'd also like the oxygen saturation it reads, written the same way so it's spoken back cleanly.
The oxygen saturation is 99%
